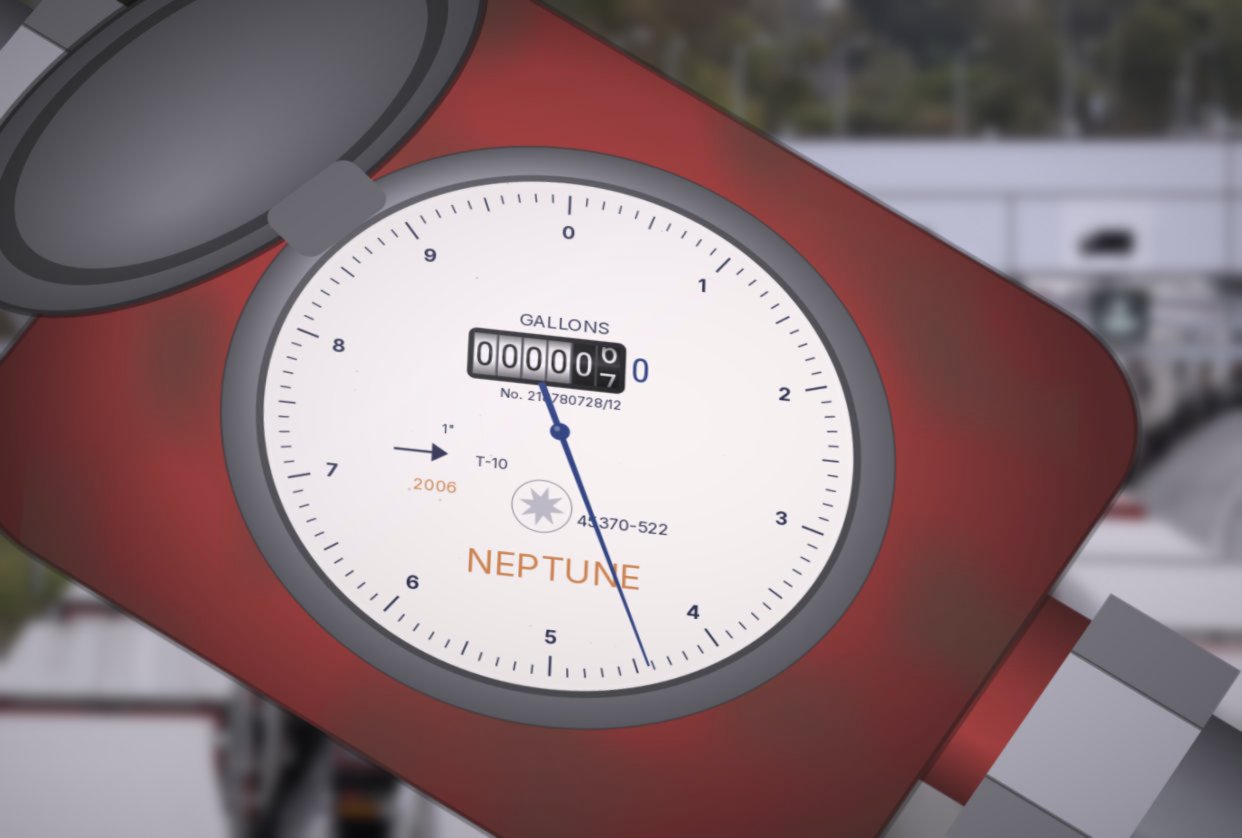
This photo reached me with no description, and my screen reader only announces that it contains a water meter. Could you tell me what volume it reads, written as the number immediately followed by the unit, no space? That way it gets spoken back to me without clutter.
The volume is 64.4gal
